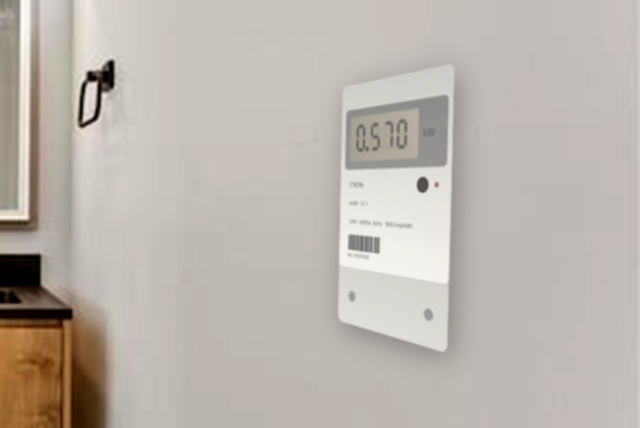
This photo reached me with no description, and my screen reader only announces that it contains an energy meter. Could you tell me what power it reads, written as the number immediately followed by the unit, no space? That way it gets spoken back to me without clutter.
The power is 0.570kW
